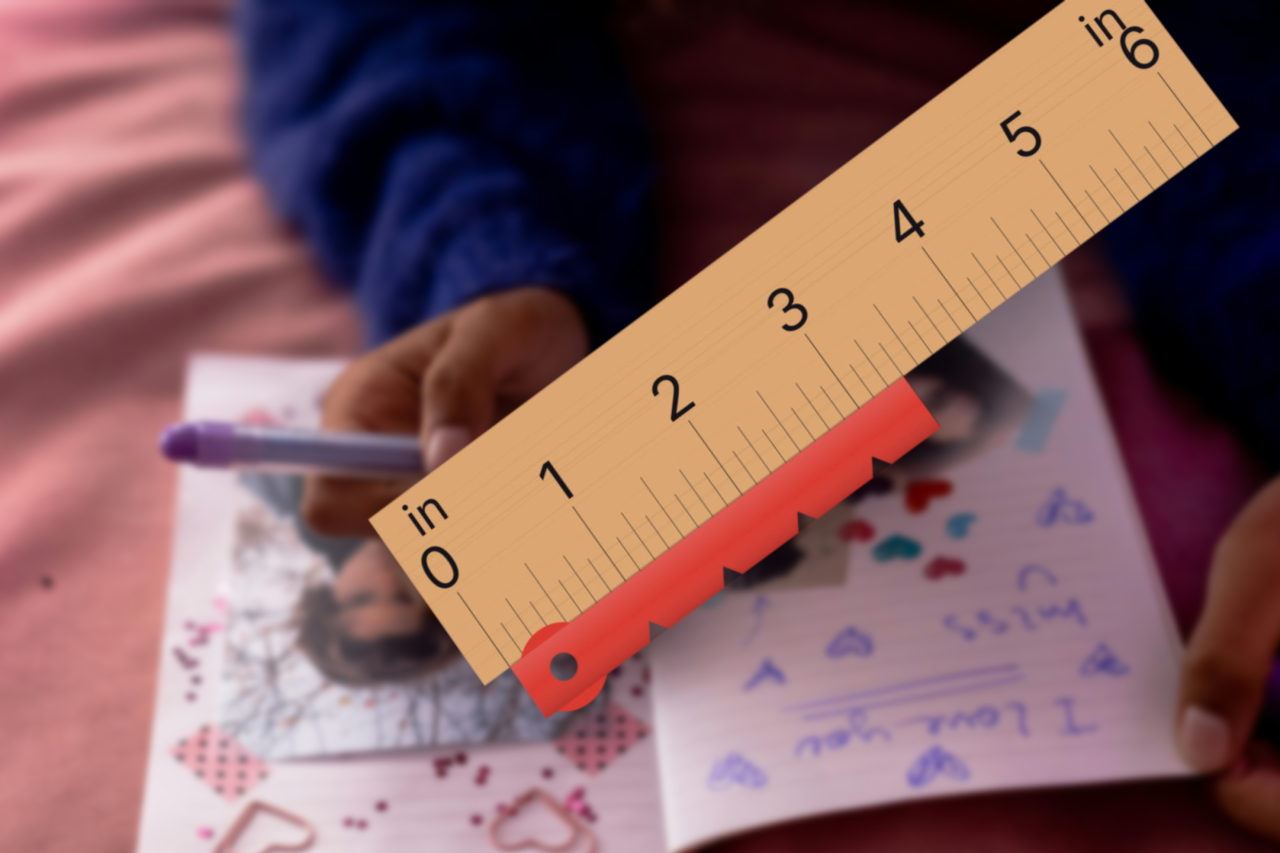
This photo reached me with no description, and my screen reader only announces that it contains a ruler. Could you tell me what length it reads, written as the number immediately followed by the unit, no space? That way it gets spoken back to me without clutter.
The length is 3.375in
